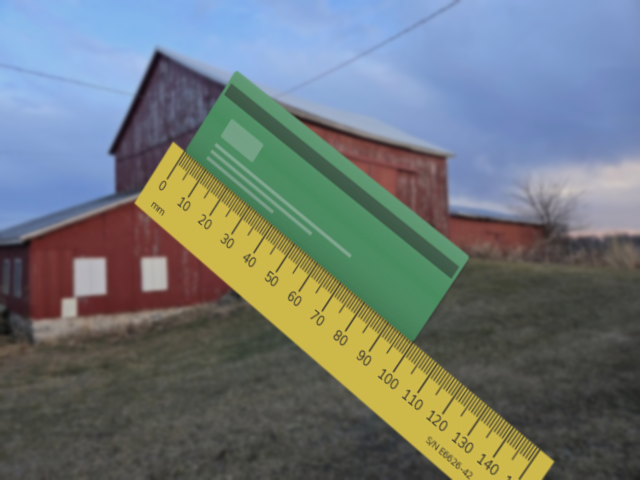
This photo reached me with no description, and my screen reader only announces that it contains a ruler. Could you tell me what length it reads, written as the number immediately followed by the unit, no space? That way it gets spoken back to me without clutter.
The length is 100mm
